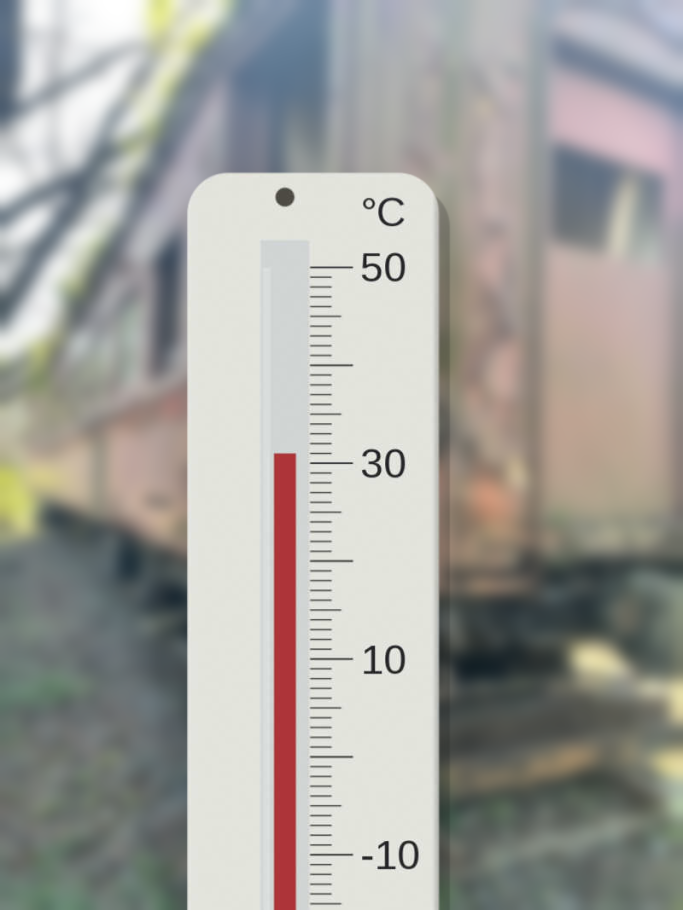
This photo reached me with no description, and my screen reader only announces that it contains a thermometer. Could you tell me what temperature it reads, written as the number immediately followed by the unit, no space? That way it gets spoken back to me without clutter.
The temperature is 31°C
